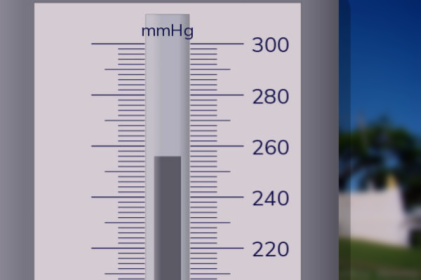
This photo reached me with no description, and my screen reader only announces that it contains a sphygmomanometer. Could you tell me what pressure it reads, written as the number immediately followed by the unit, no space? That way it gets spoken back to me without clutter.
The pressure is 256mmHg
